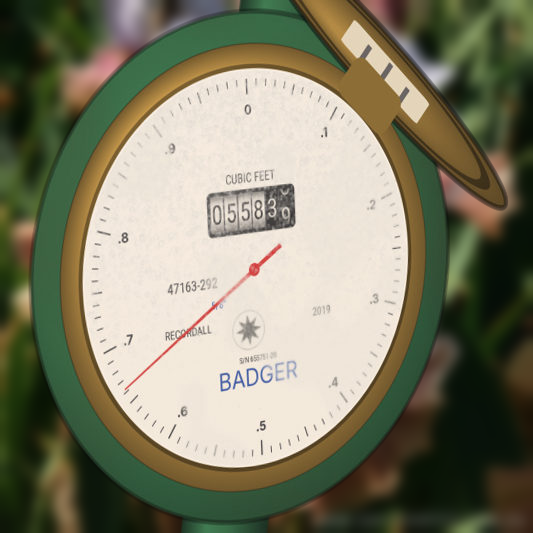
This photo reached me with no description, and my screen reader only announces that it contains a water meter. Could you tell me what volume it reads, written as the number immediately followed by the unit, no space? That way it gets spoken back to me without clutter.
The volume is 55838.66ft³
